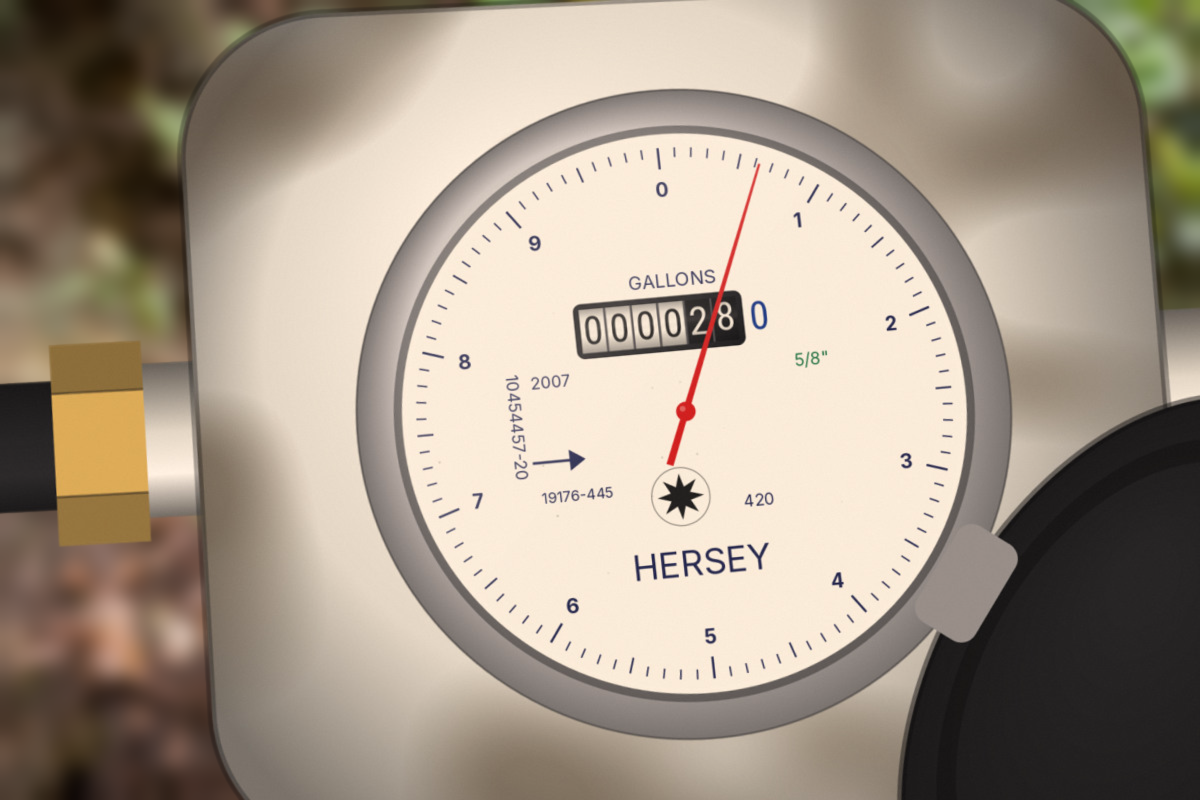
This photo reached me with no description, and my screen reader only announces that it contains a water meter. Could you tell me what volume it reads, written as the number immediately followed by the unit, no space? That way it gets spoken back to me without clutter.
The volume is 280.6gal
